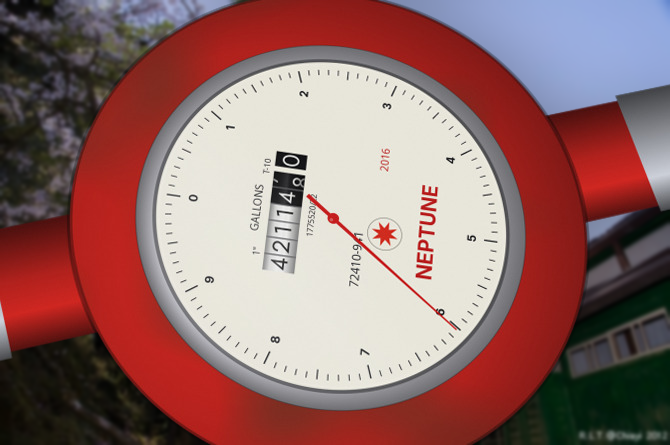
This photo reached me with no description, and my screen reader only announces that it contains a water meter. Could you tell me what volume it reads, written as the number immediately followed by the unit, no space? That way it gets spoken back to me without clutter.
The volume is 4211476.0gal
